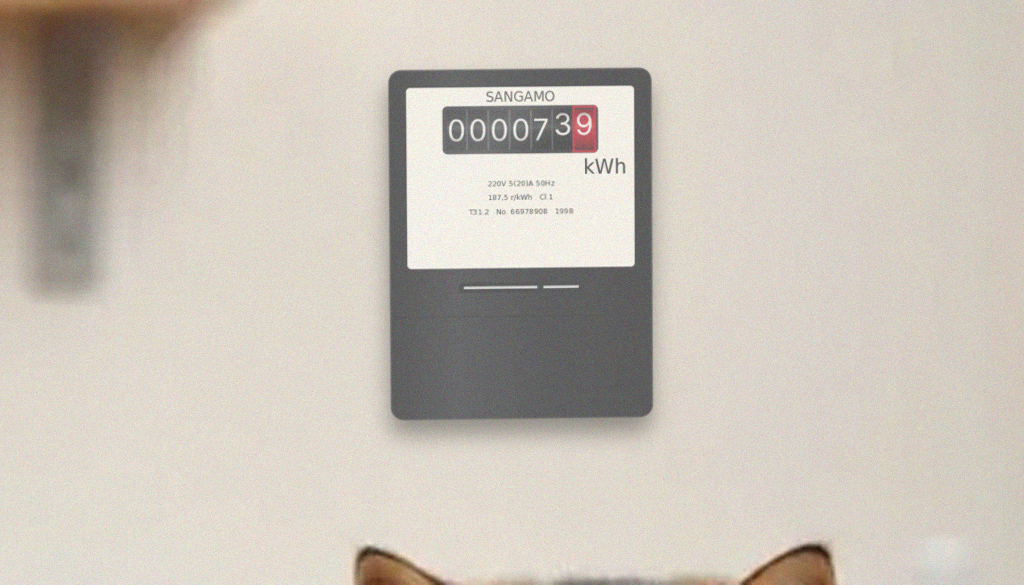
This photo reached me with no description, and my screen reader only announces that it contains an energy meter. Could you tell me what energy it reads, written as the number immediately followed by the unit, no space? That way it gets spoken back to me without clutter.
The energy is 73.9kWh
